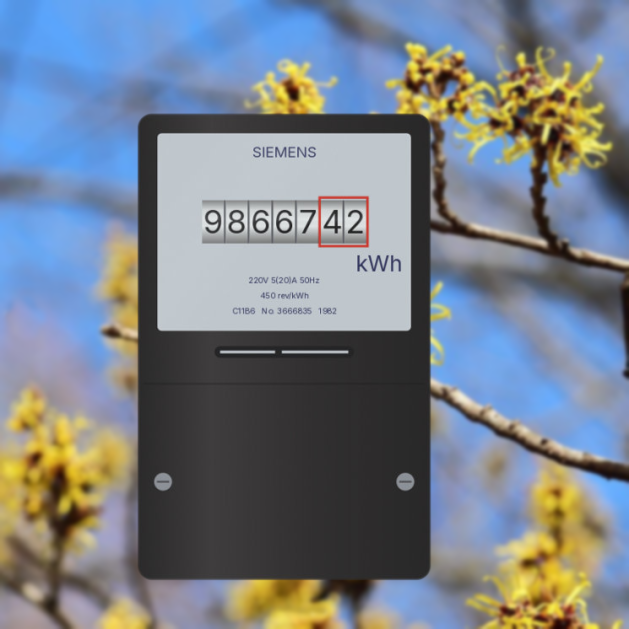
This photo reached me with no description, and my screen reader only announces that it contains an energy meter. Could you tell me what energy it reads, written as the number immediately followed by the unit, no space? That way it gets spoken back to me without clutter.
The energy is 98667.42kWh
